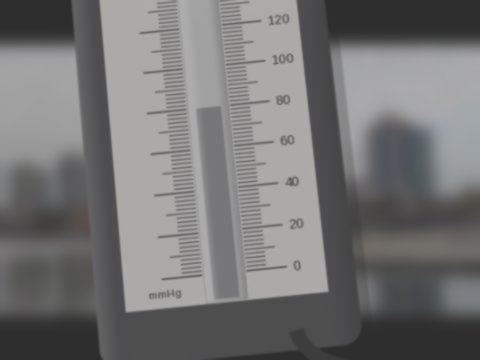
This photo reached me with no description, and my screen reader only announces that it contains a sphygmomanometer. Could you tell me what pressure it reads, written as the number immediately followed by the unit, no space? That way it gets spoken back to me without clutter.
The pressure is 80mmHg
